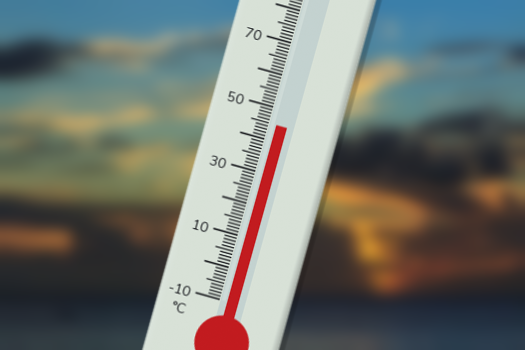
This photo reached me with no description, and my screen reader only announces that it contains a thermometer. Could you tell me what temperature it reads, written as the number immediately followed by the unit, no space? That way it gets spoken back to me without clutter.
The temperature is 45°C
